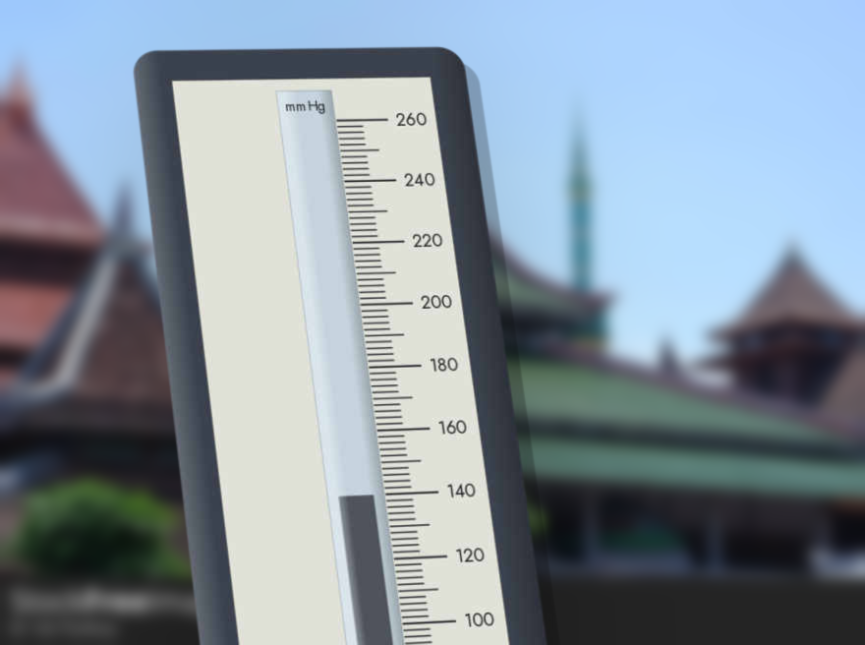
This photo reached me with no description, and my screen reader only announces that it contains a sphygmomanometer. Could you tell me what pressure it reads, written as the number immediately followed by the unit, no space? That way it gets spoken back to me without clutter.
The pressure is 140mmHg
